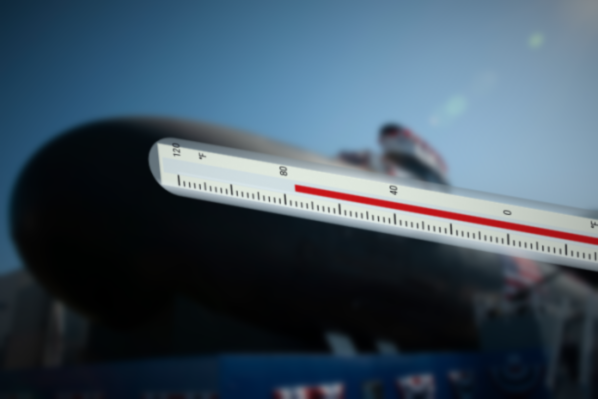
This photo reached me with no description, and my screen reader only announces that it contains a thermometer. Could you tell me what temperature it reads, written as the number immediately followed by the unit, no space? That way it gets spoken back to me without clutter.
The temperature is 76°F
